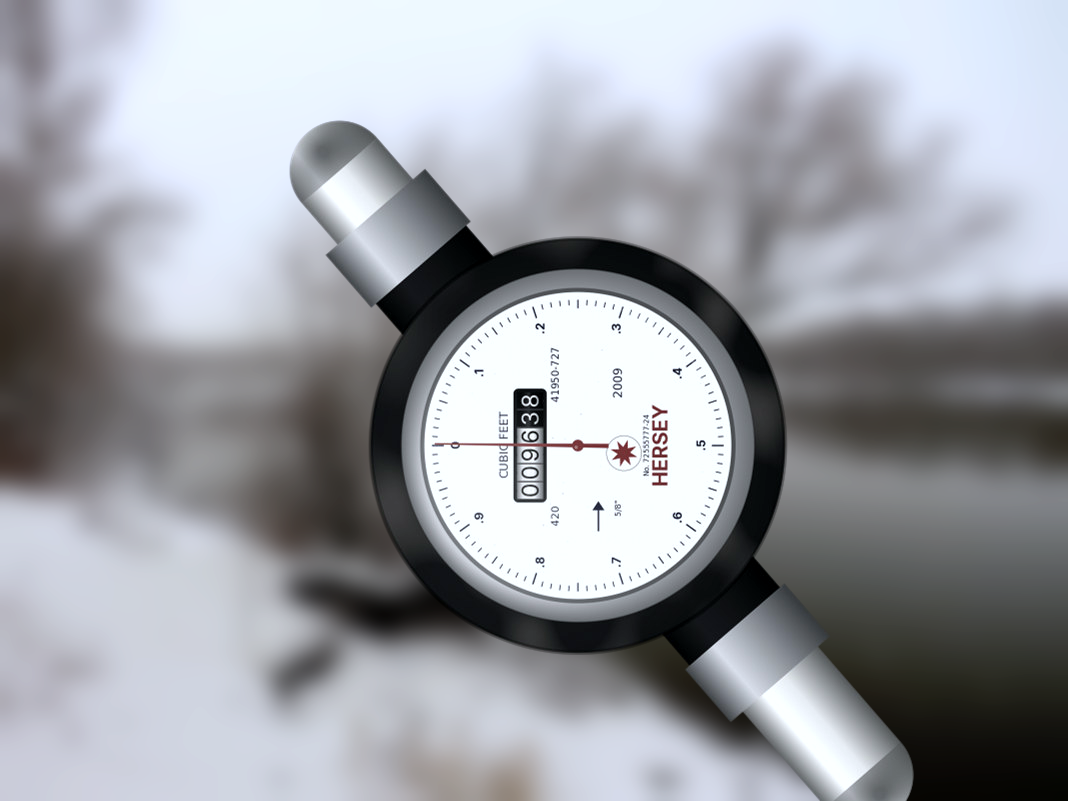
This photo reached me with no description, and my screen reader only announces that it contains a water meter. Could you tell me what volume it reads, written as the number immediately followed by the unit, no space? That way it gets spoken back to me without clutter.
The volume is 9638.00ft³
